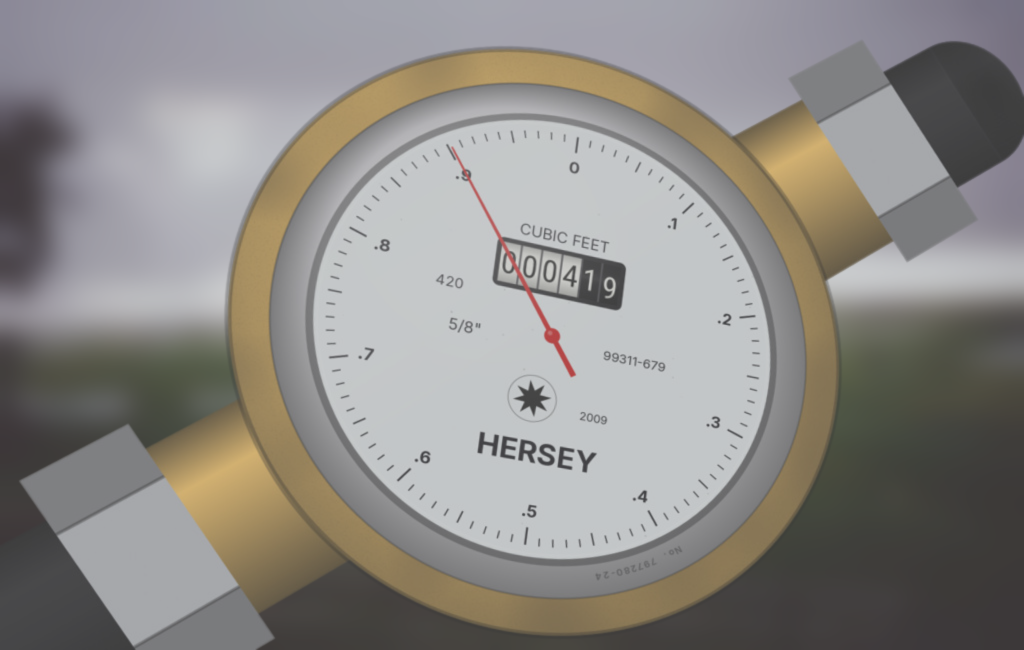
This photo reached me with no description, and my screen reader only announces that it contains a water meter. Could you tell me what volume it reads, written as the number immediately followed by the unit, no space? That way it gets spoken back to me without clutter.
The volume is 418.90ft³
